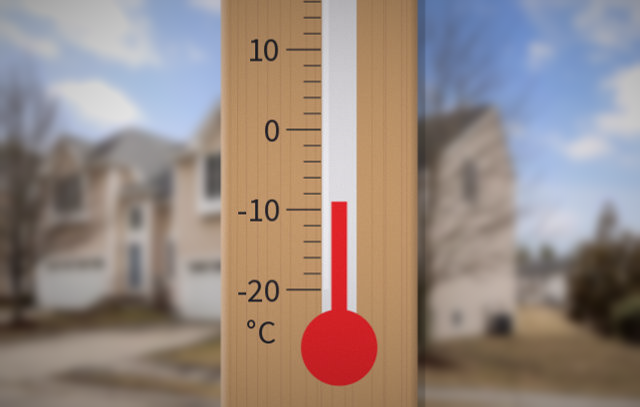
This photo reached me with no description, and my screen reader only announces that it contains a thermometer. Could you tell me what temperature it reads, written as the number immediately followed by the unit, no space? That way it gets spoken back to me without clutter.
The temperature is -9°C
